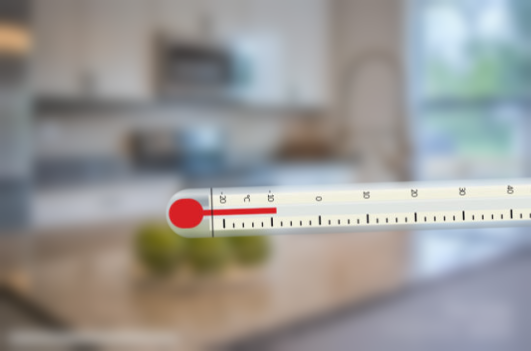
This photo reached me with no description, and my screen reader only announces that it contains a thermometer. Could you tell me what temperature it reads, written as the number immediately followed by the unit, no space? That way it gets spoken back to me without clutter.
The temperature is -9°C
